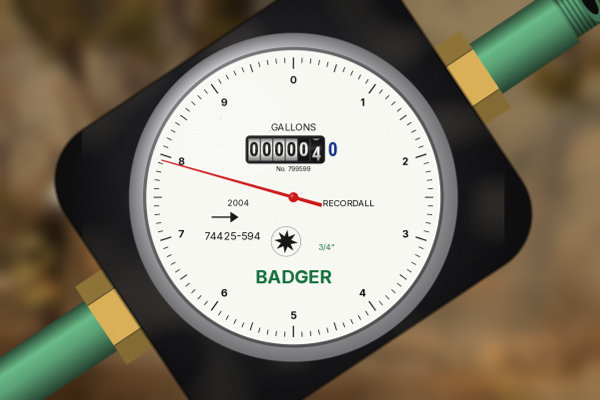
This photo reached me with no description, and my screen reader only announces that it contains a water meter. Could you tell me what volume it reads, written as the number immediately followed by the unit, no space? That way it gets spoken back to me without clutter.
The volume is 37.9gal
